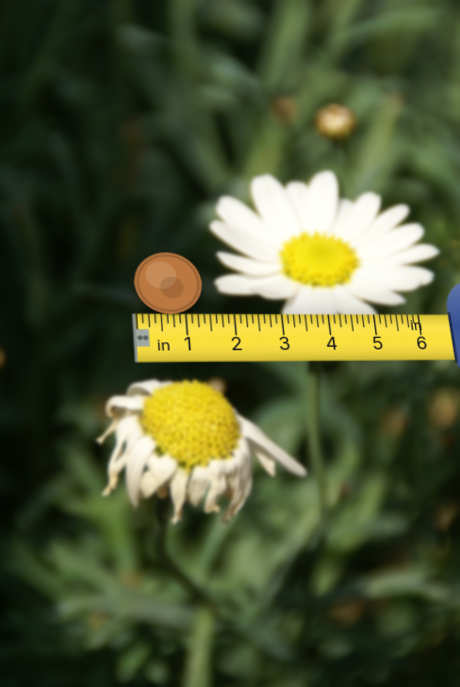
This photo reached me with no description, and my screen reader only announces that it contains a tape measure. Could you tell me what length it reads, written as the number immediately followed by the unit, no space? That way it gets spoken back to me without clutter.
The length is 1.375in
